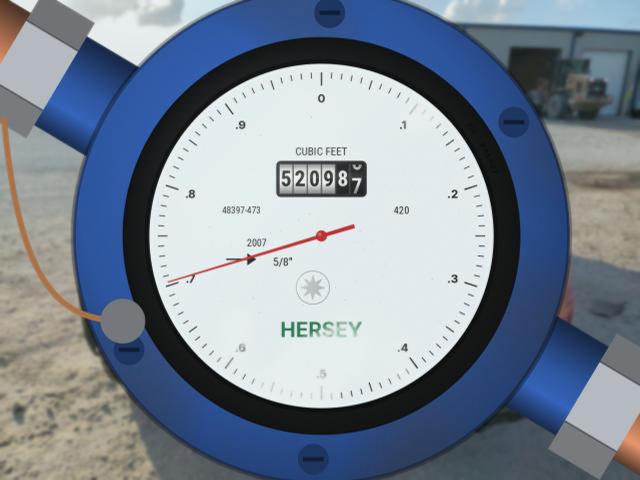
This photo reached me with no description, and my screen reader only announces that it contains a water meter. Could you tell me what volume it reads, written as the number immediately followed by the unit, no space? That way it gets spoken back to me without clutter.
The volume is 520986.70ft³
